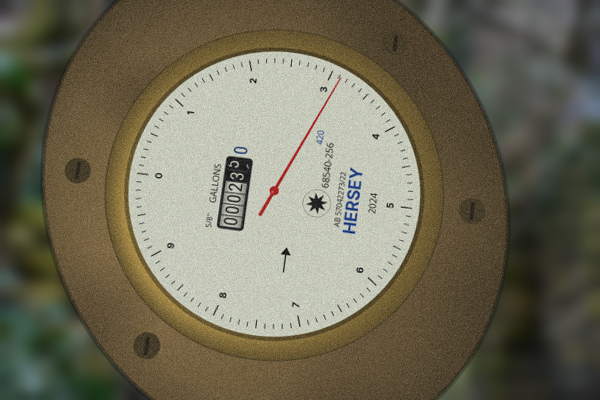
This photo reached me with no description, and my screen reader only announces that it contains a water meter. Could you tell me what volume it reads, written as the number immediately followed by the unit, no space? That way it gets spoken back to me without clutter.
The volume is 2353.1gal
